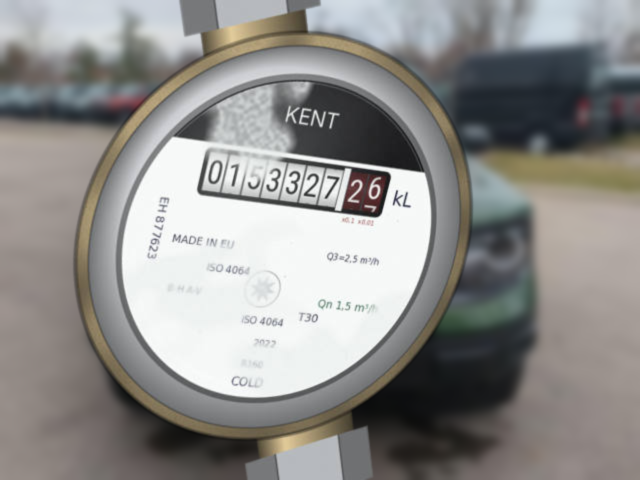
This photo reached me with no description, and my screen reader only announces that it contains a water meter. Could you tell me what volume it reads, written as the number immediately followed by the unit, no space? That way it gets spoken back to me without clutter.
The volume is 153327.26kL
